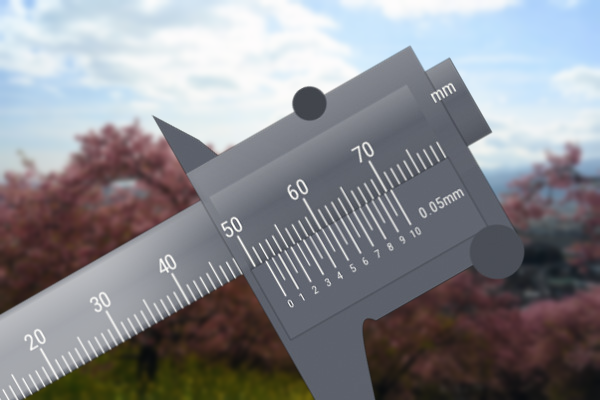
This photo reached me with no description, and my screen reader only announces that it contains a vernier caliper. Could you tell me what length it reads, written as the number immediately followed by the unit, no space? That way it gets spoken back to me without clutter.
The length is 51.6mm
